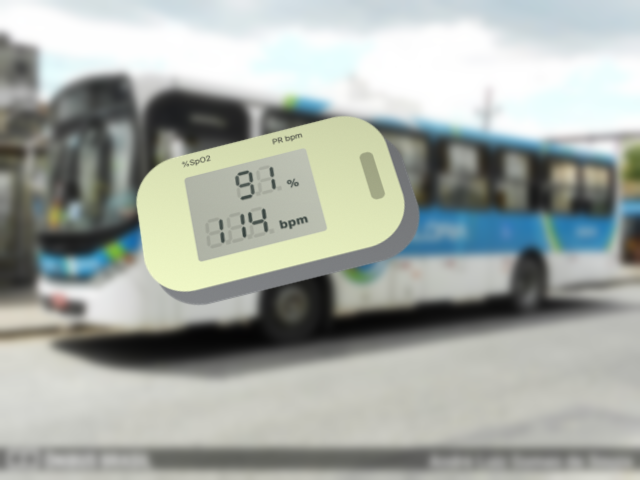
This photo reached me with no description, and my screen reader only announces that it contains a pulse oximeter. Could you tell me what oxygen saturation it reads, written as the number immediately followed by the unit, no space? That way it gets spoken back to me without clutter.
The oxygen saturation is 91%
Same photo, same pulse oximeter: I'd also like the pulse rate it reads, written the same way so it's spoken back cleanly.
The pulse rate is 114bpm
